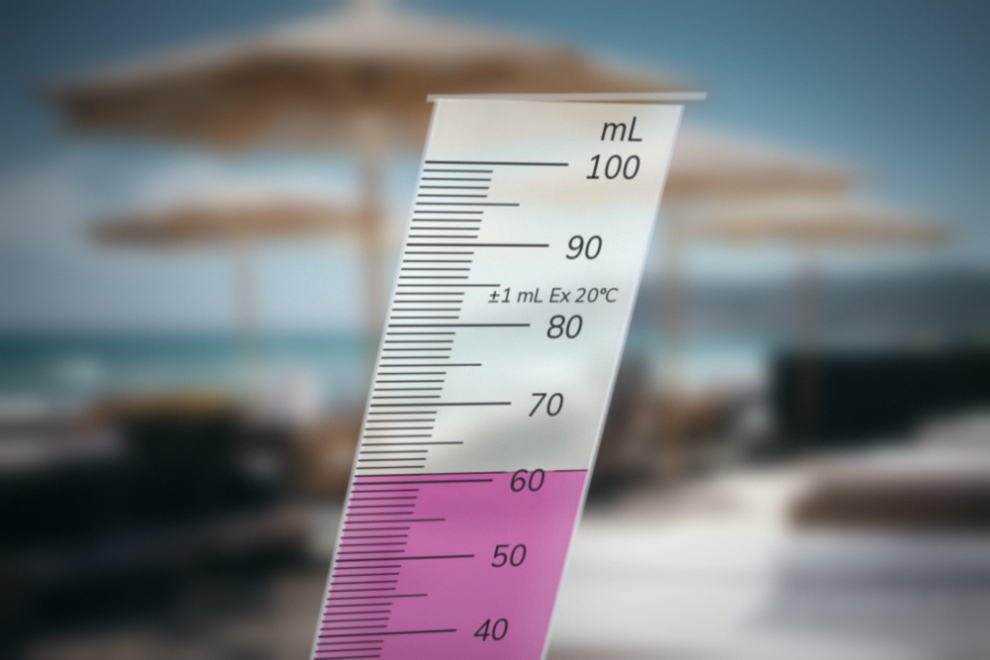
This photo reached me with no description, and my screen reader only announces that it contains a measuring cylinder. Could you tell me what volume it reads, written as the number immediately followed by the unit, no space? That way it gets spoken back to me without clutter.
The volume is 61mL
